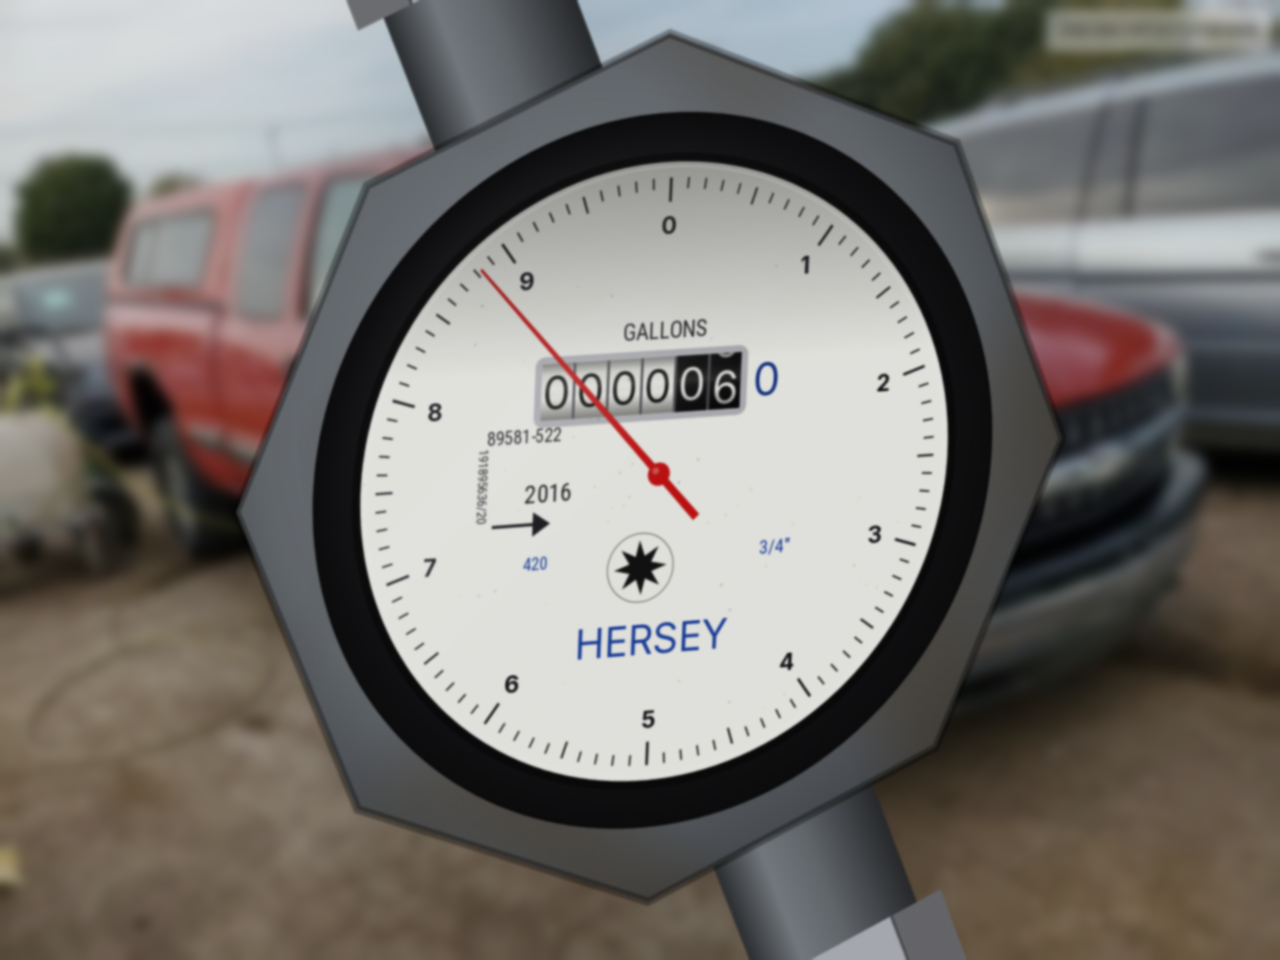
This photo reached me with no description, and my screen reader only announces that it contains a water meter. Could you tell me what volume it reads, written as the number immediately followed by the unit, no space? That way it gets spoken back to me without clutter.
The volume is 58.8gal
